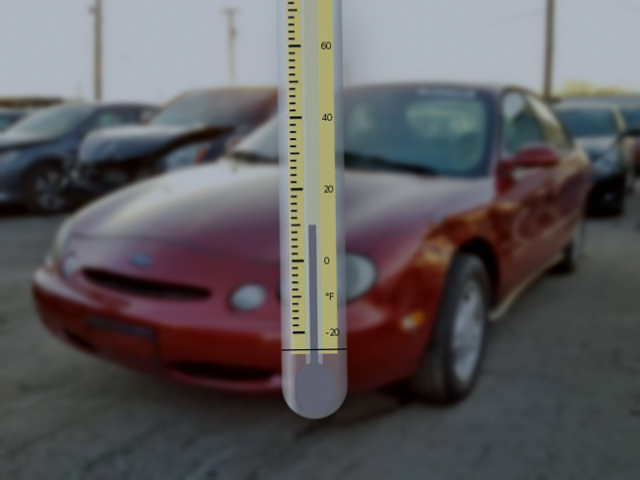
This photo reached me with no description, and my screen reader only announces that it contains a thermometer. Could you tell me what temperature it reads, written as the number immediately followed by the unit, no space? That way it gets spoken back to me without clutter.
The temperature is 10°F
